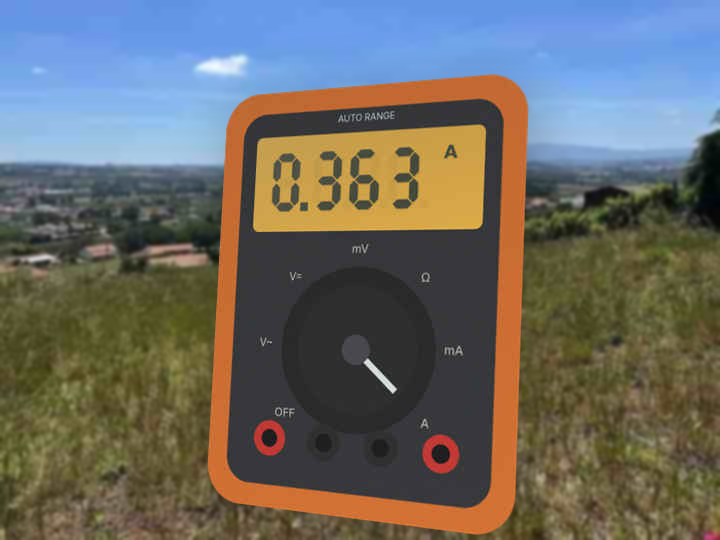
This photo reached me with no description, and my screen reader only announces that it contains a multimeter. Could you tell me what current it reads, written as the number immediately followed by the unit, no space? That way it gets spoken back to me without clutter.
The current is 0.363A
